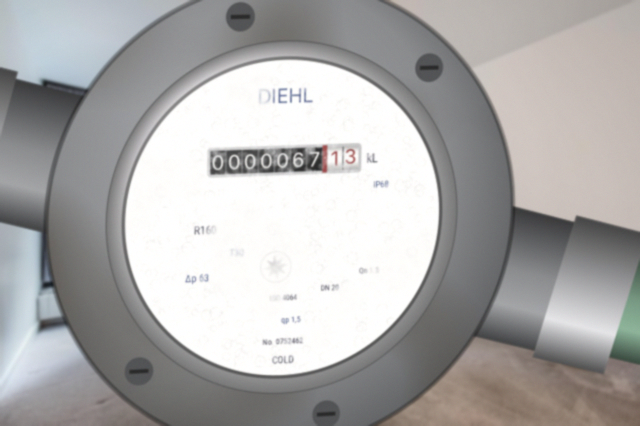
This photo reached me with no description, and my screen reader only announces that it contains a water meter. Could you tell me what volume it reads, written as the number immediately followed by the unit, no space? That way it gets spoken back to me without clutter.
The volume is 67.13kL
